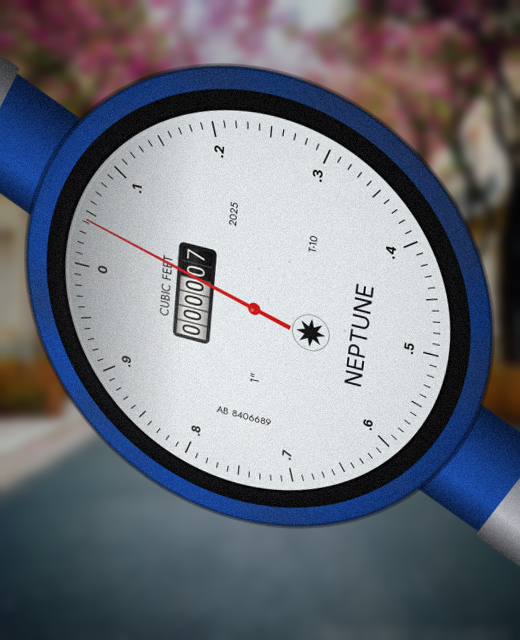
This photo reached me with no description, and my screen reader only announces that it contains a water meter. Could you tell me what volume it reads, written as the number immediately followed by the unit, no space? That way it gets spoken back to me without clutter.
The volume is 7.04ft³
